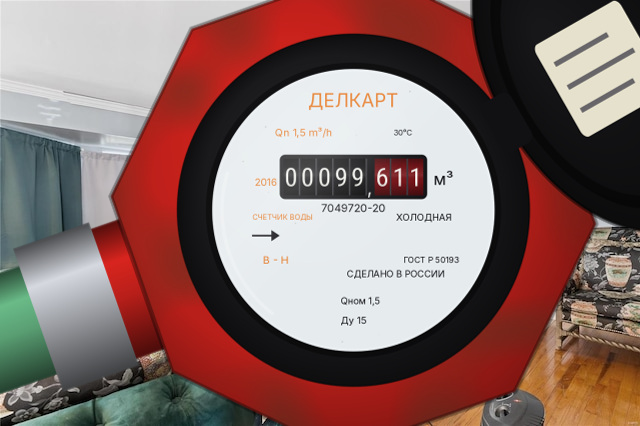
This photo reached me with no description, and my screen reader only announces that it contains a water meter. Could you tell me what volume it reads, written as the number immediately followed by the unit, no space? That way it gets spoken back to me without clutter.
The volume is 99.611m³
